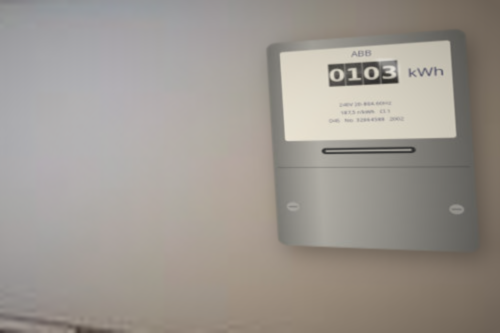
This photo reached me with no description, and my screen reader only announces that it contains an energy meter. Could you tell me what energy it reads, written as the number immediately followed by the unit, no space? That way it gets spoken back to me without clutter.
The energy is 103kWh
